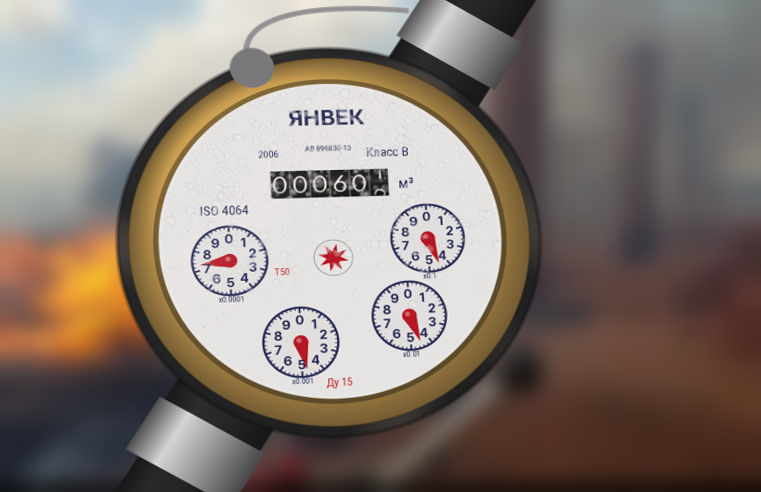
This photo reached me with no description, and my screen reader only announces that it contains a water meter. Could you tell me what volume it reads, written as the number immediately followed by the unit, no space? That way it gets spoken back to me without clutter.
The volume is 601.4447m³
